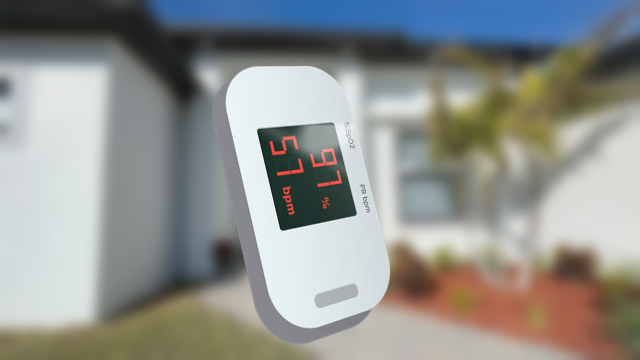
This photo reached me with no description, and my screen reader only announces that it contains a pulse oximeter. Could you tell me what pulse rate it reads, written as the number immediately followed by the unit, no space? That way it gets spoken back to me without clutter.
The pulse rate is 57bpm
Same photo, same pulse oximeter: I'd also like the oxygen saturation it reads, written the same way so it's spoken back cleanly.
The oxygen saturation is 97%
